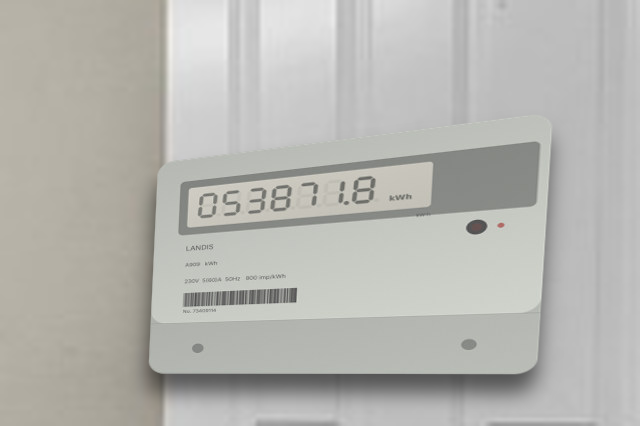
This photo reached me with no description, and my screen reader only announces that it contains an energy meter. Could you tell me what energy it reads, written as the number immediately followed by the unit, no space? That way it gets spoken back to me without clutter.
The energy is 53871.8kWh
